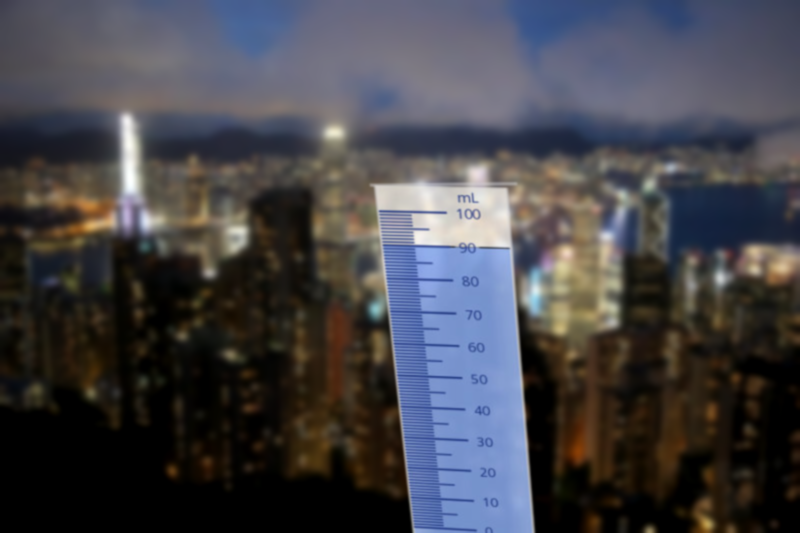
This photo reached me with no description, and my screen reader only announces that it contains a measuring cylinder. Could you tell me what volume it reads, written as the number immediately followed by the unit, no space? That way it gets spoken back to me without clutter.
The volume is 90mL
